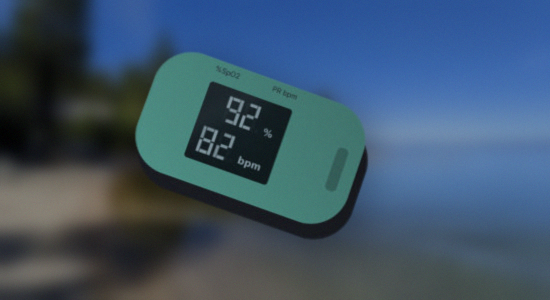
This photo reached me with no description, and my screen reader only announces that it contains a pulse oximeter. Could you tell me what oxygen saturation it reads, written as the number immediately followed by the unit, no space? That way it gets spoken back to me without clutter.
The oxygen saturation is 92%
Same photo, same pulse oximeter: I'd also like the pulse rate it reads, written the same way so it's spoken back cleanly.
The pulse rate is 82bpm
